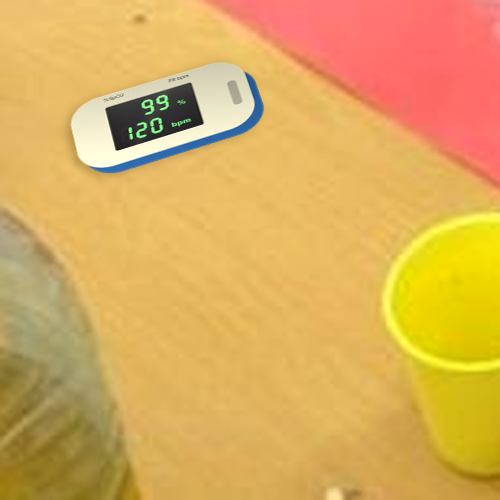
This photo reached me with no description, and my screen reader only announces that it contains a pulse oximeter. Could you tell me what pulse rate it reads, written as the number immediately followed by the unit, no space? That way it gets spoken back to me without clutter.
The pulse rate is 120bpm
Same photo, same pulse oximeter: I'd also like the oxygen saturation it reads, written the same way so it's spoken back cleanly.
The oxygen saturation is 99%
